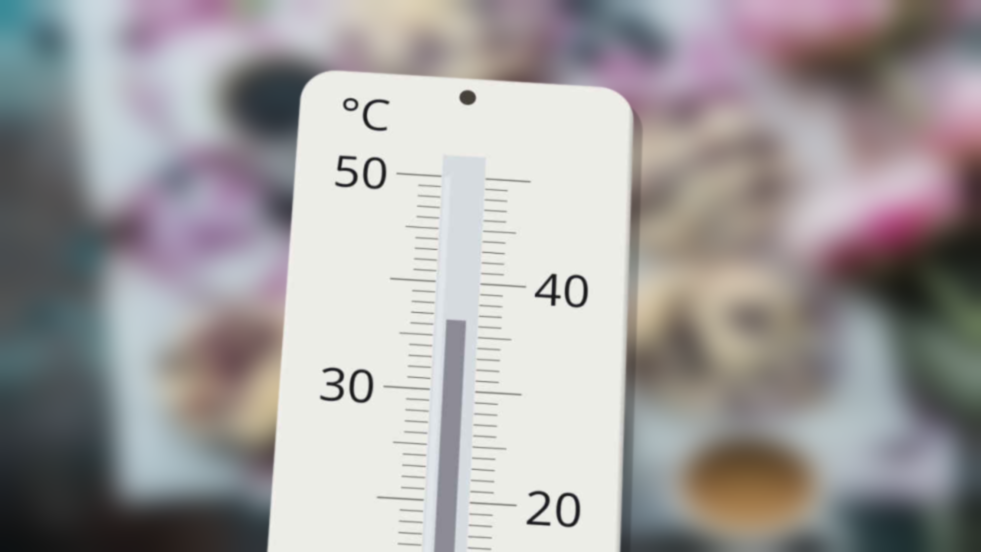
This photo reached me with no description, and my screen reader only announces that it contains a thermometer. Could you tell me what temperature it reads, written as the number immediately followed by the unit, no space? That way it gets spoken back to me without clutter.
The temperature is 36.5°C
